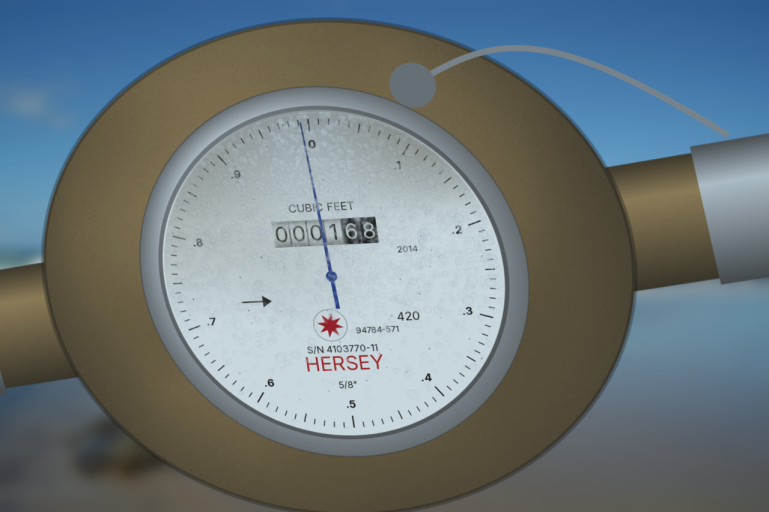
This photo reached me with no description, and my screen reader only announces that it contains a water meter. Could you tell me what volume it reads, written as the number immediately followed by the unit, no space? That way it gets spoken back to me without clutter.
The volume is 167.99ft³
